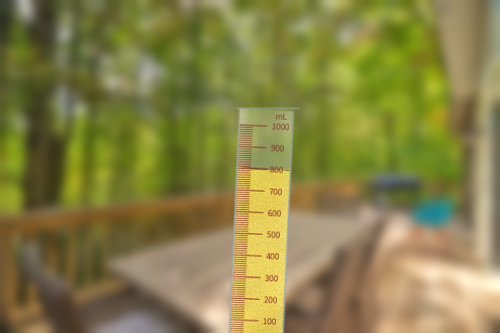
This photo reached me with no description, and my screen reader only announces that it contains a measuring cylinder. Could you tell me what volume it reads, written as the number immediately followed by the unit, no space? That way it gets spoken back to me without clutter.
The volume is 800mL
